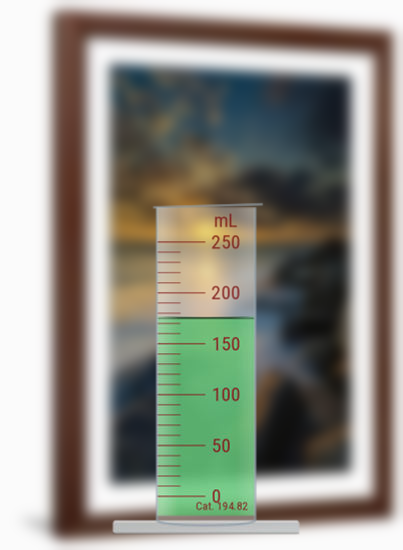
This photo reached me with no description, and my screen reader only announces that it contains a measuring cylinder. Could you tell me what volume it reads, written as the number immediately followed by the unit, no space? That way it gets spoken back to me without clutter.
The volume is 175mL
